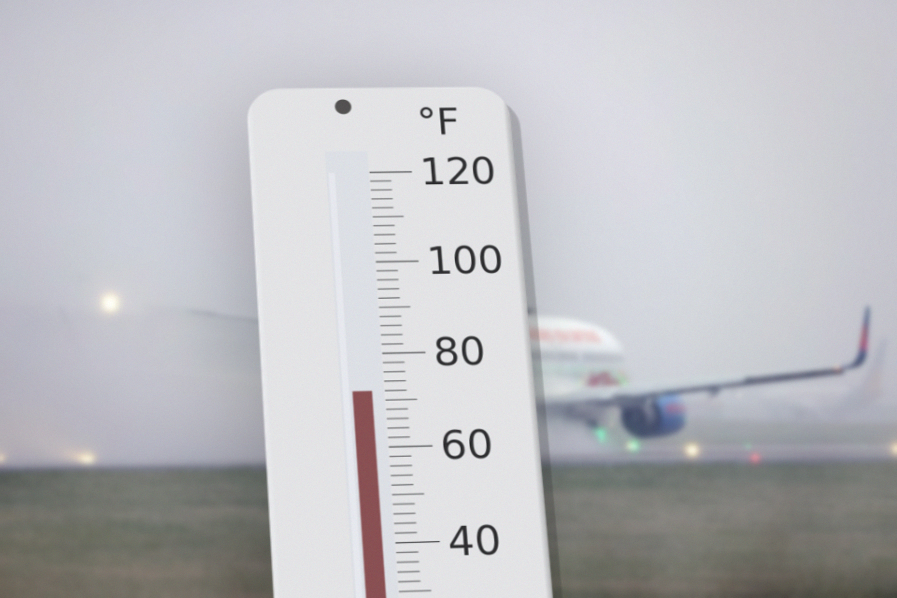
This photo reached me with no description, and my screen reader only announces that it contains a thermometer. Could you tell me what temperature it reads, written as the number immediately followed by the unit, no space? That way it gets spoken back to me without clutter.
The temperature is 72°F
